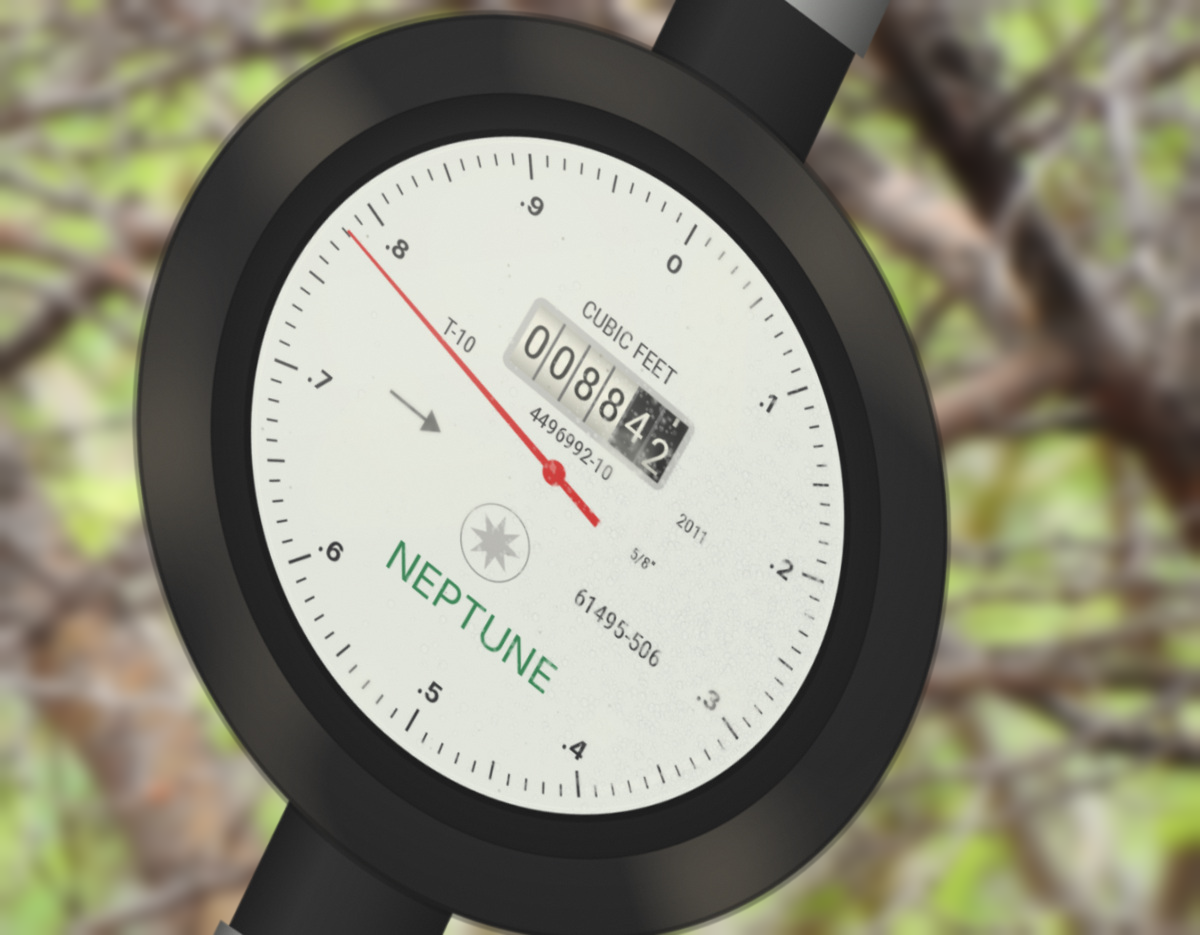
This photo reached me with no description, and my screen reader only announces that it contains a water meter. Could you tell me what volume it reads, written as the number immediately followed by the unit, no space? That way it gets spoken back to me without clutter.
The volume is 8841.78ft³
